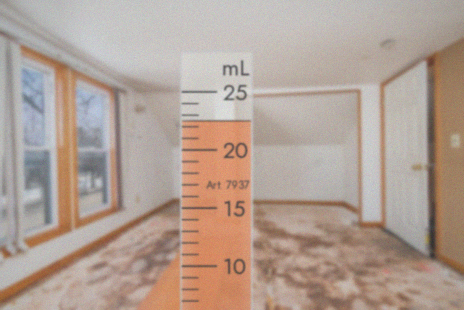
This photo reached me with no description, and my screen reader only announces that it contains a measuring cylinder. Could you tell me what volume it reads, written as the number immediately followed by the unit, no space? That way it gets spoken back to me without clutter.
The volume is 22.5mL
